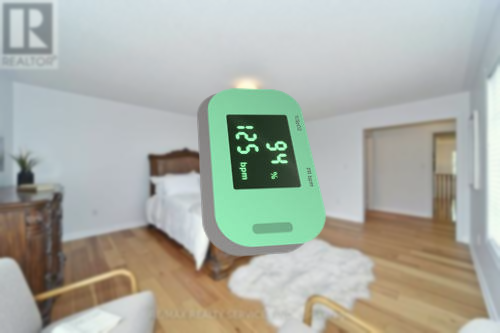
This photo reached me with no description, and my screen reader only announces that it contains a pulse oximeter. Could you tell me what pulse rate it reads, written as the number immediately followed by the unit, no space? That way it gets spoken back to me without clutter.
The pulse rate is 125bpm
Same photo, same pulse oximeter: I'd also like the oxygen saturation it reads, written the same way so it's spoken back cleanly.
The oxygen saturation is 94%
